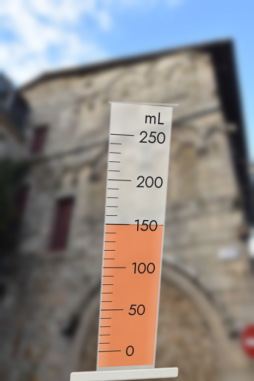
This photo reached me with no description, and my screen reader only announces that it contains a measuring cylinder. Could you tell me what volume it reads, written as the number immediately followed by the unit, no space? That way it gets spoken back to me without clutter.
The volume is 150mL
